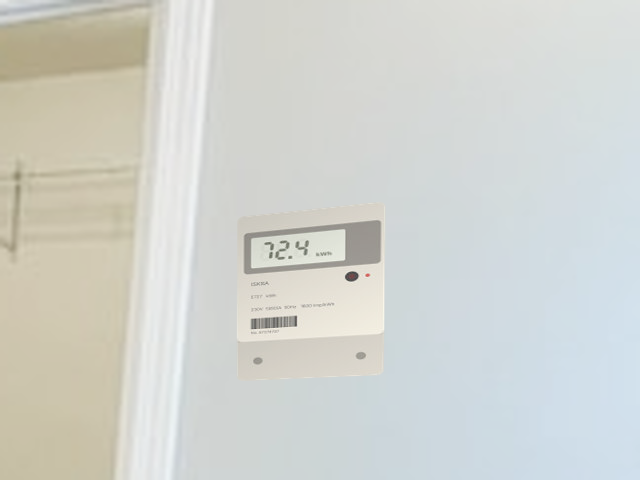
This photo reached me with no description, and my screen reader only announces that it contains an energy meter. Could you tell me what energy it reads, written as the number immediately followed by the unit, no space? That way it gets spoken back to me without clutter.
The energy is 72.4kWh
